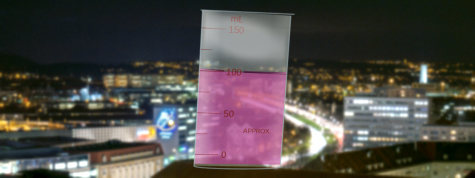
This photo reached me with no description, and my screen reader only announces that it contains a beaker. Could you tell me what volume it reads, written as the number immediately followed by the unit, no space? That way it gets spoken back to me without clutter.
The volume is 100mL
